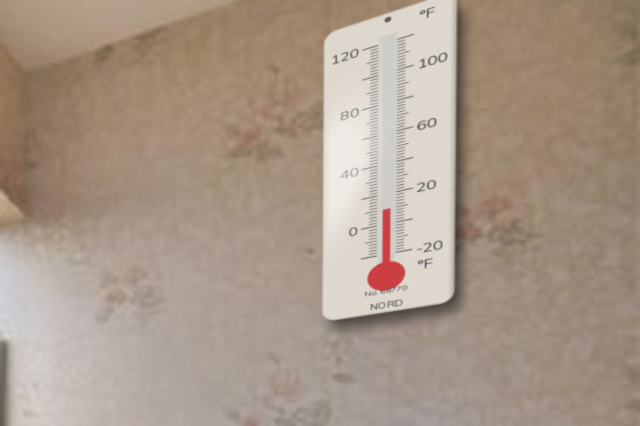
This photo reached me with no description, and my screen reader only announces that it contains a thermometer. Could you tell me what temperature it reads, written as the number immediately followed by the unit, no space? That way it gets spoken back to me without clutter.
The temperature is 10°F
